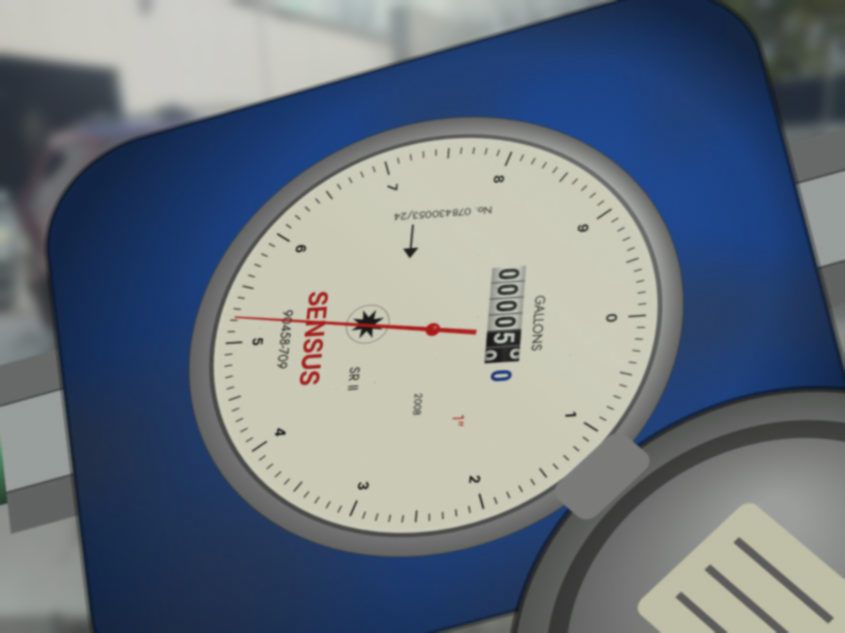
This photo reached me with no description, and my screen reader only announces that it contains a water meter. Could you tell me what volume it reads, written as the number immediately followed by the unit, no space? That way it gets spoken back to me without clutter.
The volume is 585.2gal
